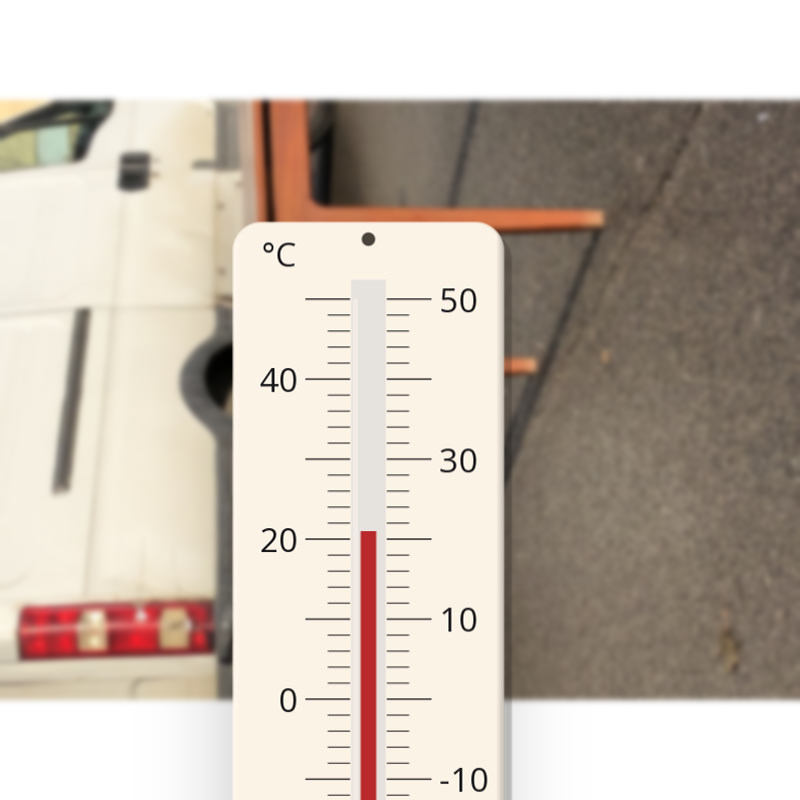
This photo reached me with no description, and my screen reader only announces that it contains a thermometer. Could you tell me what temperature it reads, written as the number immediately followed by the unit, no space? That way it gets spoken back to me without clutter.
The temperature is 21°C
